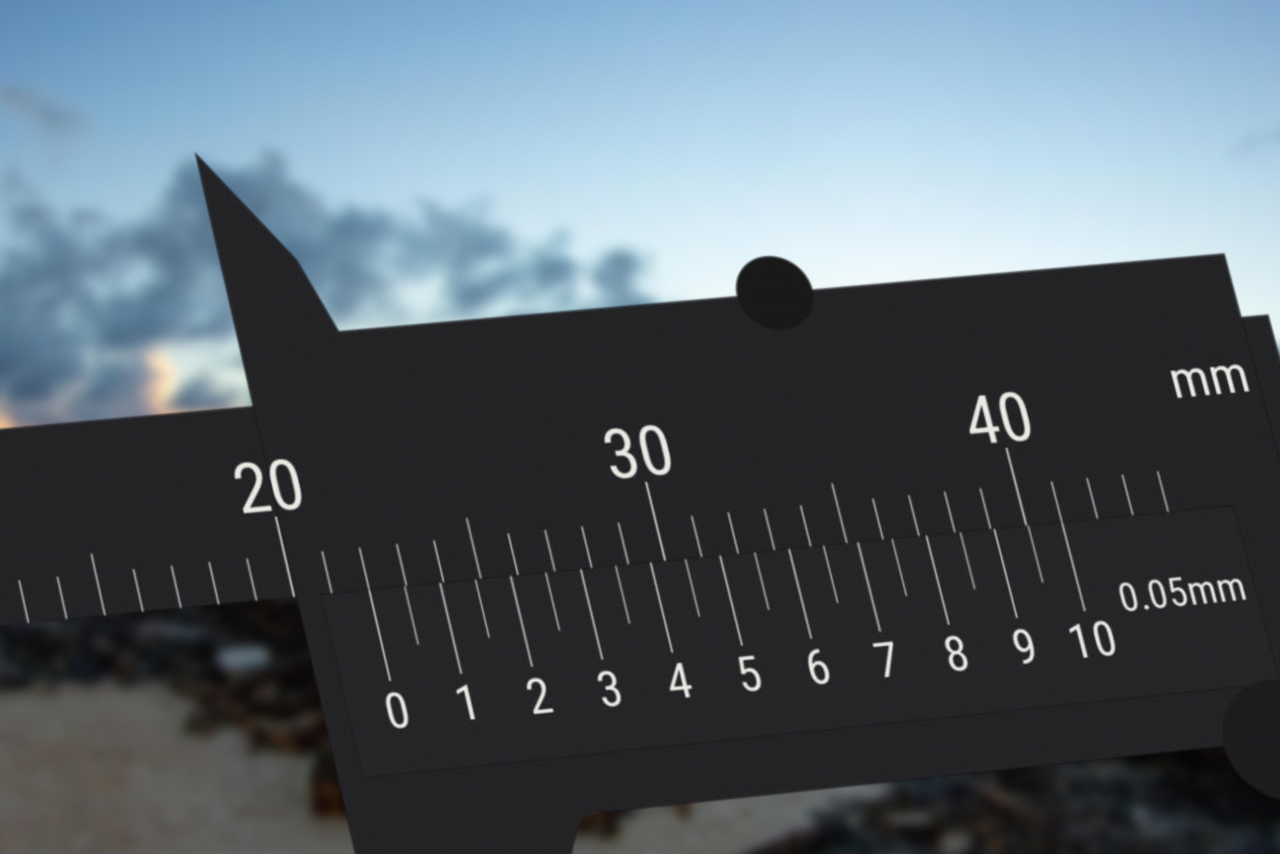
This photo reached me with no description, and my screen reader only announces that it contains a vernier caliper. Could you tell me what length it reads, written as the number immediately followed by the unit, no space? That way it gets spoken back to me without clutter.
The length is 22.00mm
